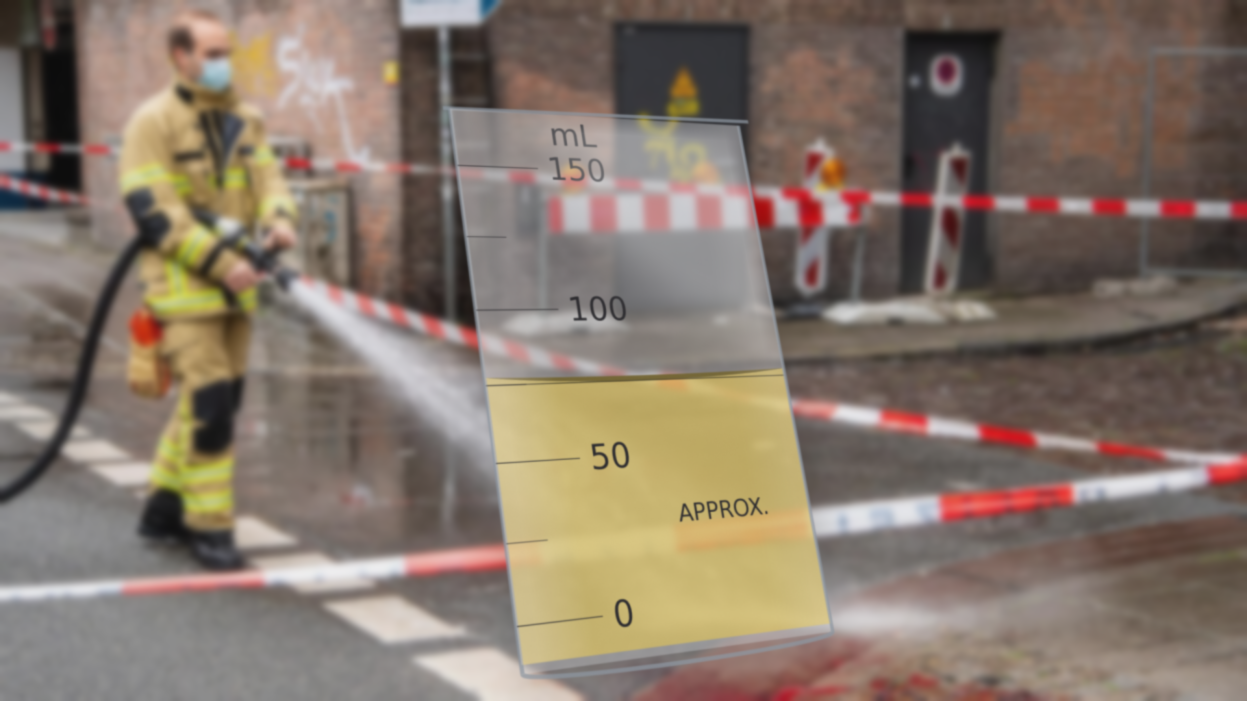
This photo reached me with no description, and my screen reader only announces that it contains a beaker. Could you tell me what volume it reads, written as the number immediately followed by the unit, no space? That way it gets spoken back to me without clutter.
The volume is 75mL
